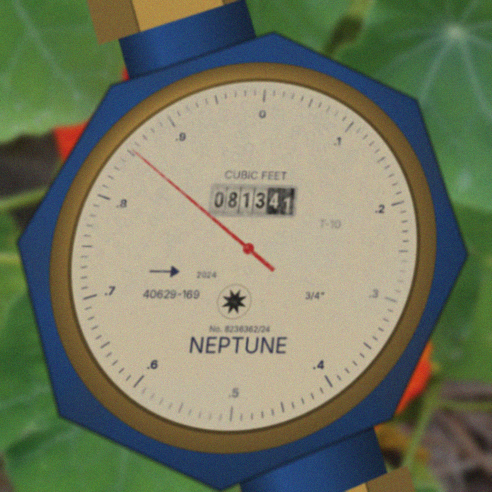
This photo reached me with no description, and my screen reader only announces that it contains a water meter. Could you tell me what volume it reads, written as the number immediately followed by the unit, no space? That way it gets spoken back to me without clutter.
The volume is 81340.85ft³
